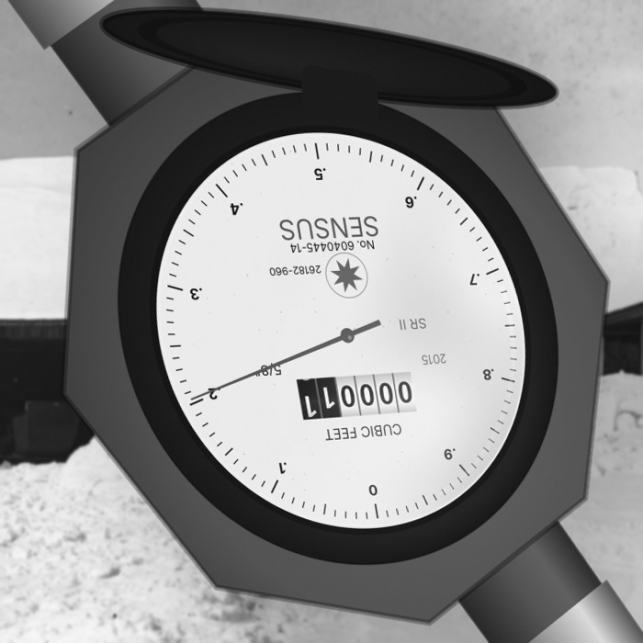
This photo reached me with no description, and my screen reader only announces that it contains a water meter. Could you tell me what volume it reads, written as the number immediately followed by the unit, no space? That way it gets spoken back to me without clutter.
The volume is 11.20ft³
